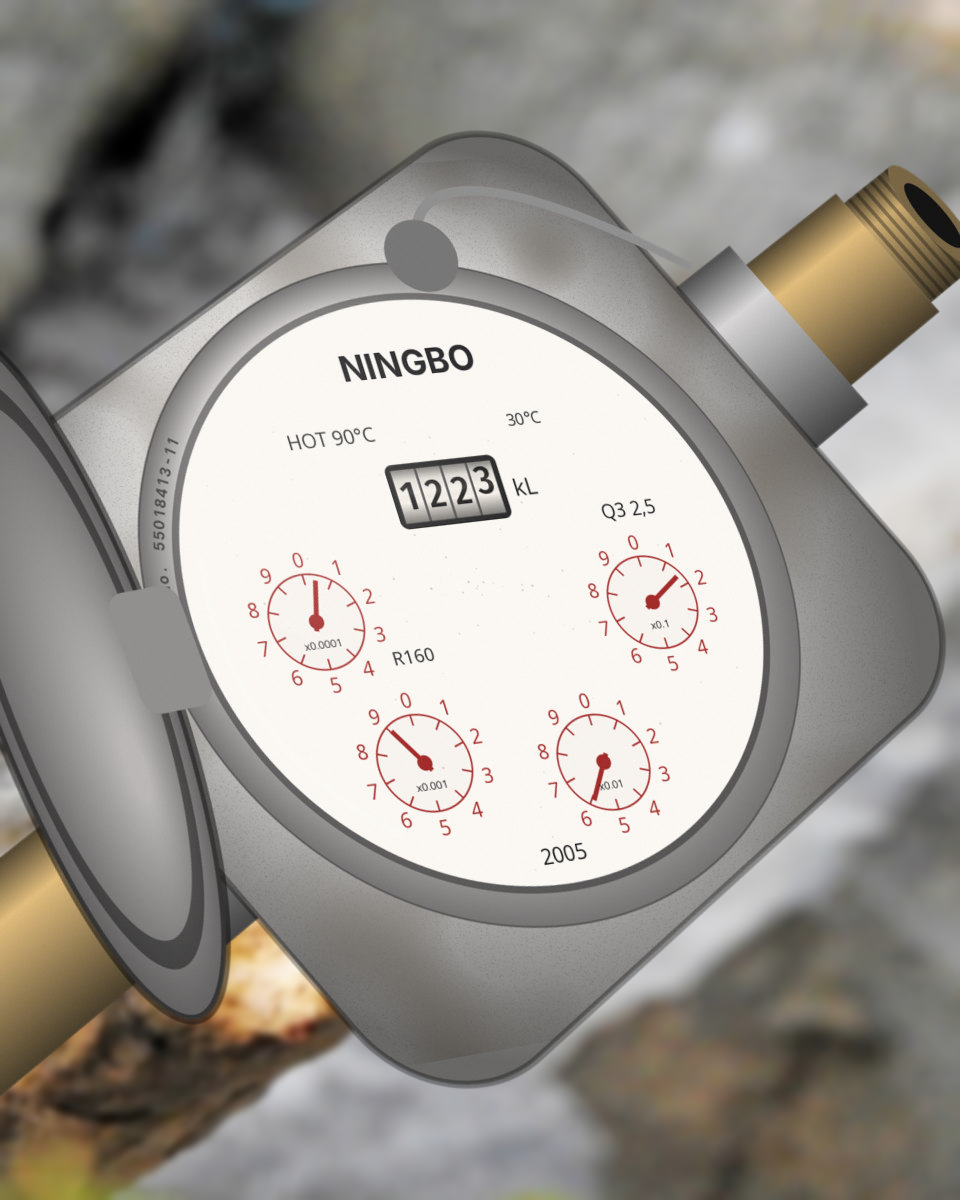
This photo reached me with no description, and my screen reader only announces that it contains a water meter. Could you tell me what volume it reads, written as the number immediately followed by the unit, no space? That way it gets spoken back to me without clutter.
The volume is 1223.1590kL
